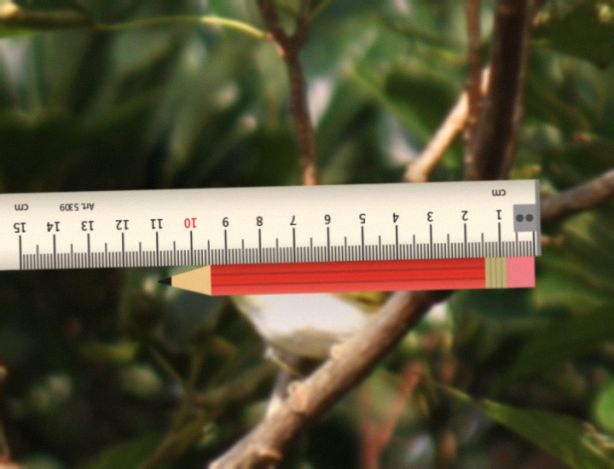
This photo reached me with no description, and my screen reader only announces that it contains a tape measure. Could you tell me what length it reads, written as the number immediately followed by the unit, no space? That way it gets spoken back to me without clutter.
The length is 11cm
